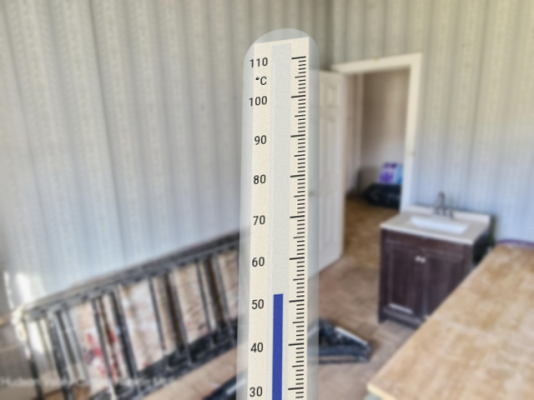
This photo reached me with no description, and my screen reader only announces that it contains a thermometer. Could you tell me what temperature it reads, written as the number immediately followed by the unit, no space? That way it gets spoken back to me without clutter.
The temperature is 52°C
